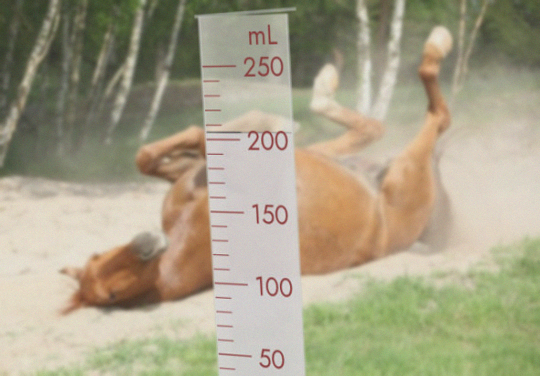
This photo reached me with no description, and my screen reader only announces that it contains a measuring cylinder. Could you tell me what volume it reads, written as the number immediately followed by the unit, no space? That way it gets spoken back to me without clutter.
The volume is 205mL
